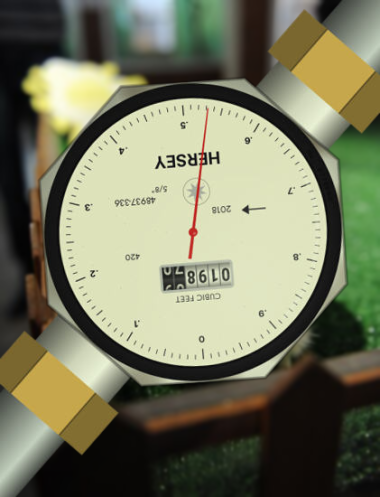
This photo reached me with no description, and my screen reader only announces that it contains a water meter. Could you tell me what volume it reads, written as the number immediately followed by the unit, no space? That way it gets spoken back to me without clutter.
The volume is 19869.53ft³
